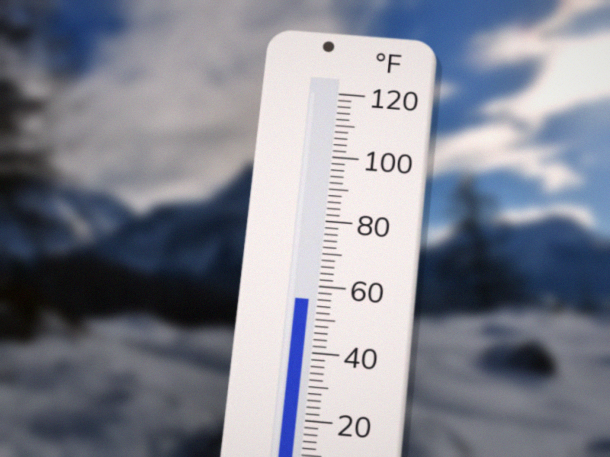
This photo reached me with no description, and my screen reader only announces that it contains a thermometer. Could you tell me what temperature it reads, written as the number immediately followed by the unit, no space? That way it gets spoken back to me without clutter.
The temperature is 56°F
